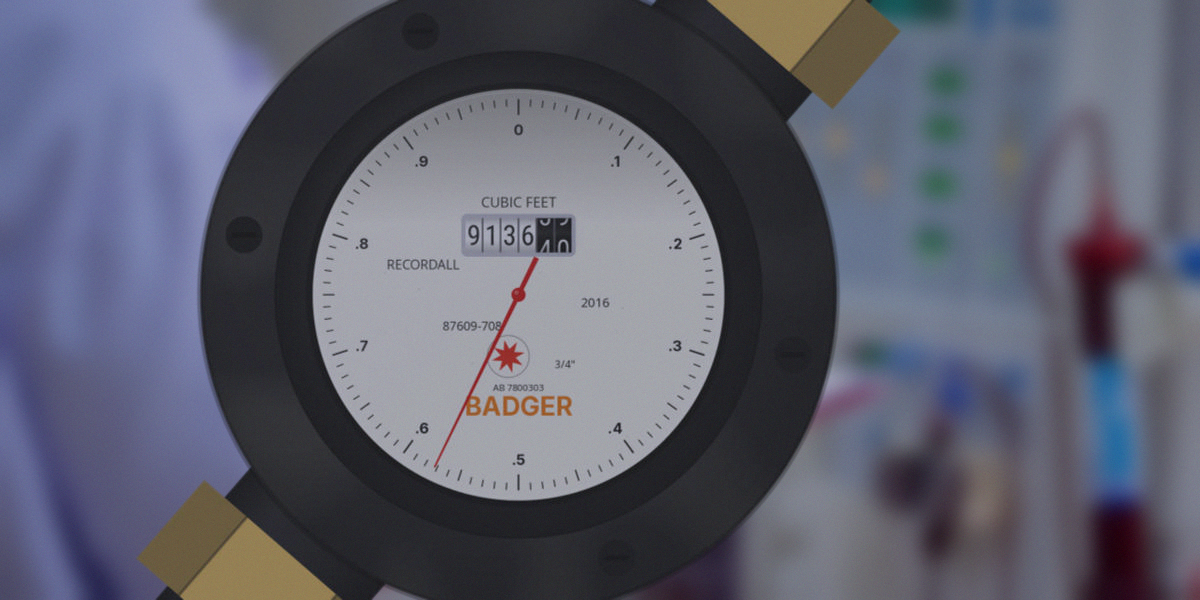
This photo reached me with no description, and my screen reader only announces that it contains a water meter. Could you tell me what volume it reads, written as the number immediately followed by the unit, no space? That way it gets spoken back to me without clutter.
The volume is 913639.57ft³
